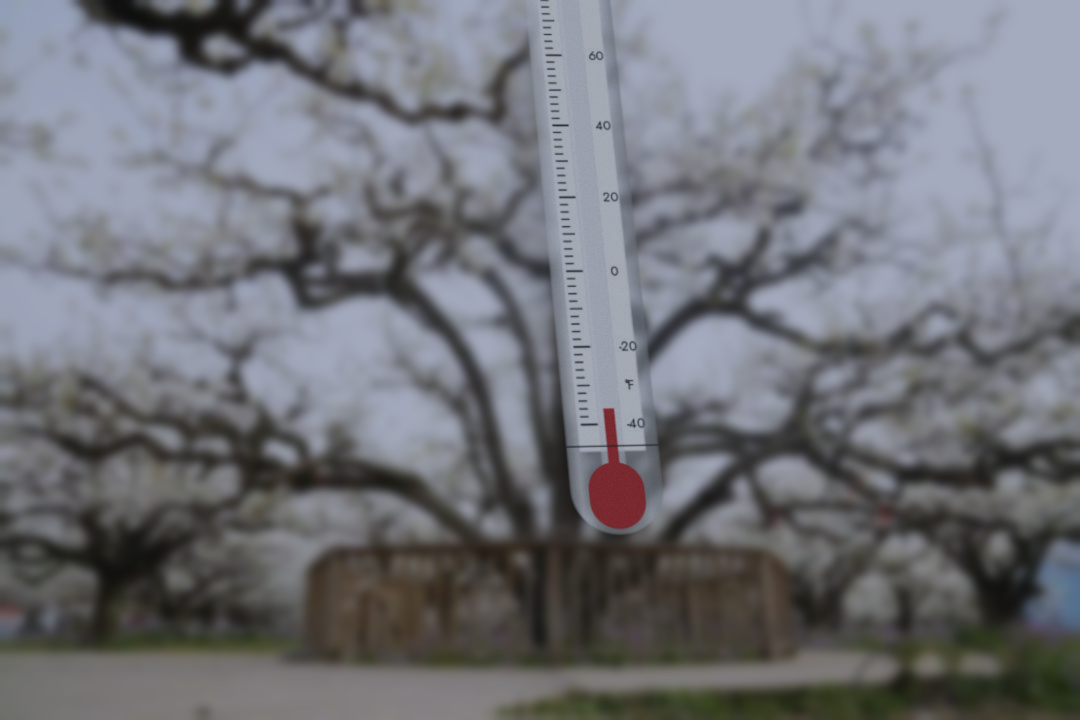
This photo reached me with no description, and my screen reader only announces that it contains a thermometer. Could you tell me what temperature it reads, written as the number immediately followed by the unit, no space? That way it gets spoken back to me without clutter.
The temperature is -36°F
